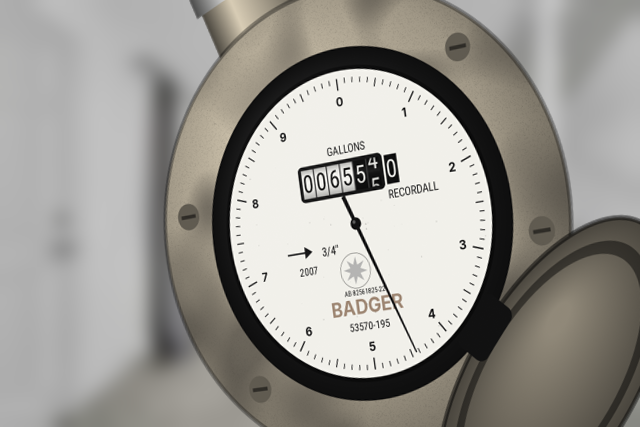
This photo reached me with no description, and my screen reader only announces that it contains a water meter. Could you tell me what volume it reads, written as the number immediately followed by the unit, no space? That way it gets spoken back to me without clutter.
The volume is 65544.4gal
